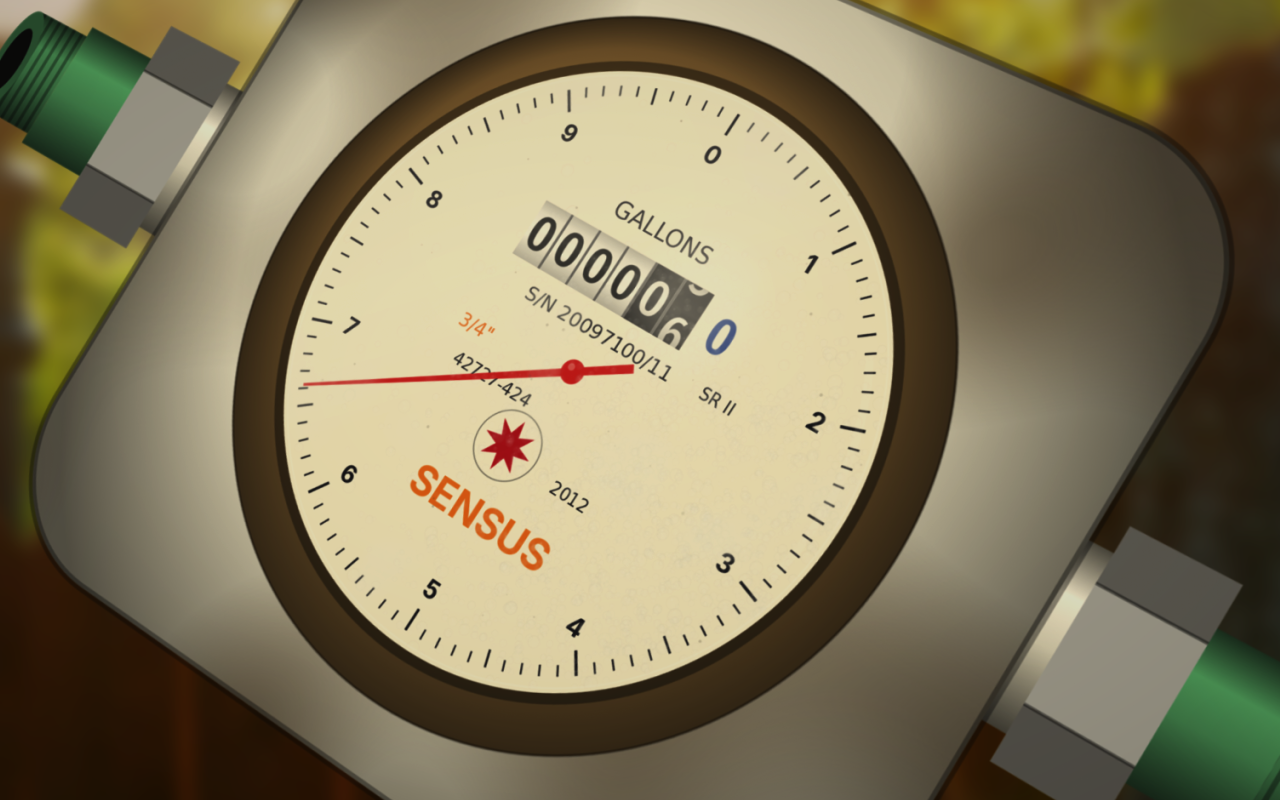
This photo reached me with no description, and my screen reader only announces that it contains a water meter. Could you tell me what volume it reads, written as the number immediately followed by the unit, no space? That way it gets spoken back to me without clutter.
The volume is 56.6gal
